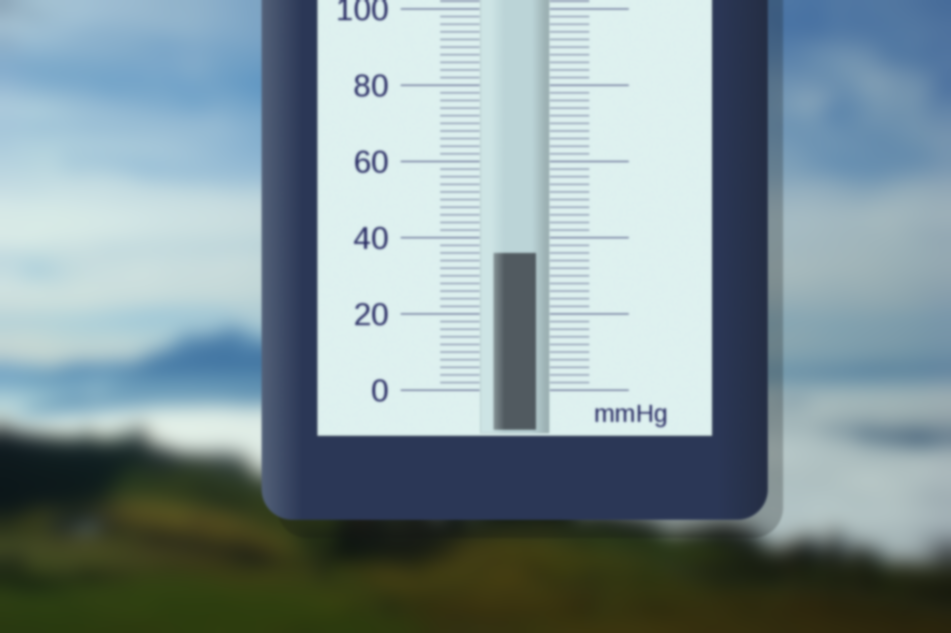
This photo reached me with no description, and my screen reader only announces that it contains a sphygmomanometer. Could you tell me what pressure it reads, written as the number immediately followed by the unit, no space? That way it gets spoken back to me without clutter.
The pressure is 36mmHg
